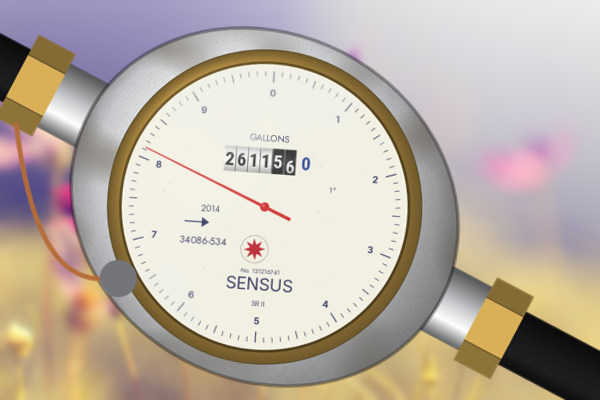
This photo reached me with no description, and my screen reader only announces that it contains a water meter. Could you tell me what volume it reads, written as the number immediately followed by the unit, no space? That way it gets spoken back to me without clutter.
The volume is 2611558.1gal
